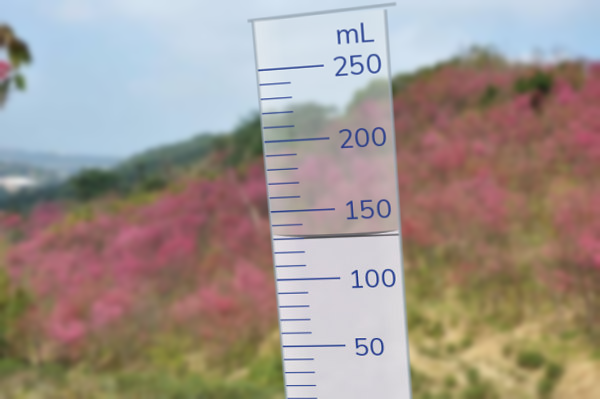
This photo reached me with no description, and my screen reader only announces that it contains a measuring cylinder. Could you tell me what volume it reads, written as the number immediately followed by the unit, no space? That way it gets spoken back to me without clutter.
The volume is 130mL
